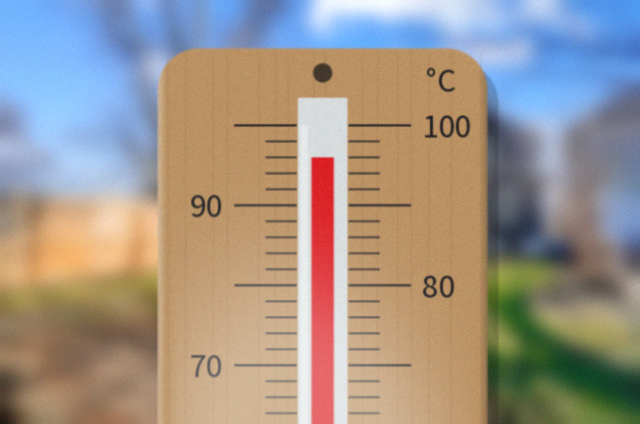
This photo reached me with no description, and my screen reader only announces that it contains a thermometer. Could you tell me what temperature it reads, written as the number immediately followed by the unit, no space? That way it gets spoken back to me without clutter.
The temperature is 96°C
